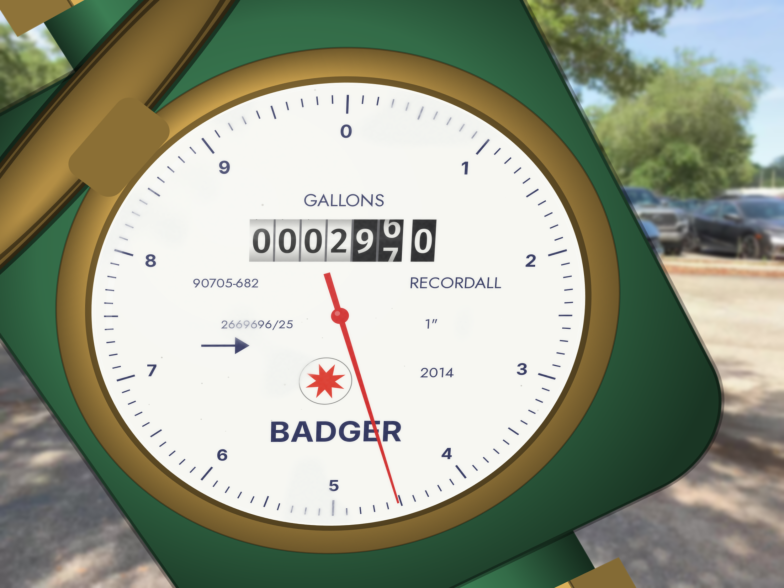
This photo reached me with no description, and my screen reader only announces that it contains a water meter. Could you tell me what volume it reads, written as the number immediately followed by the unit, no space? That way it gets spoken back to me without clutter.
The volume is 2964.5gal
